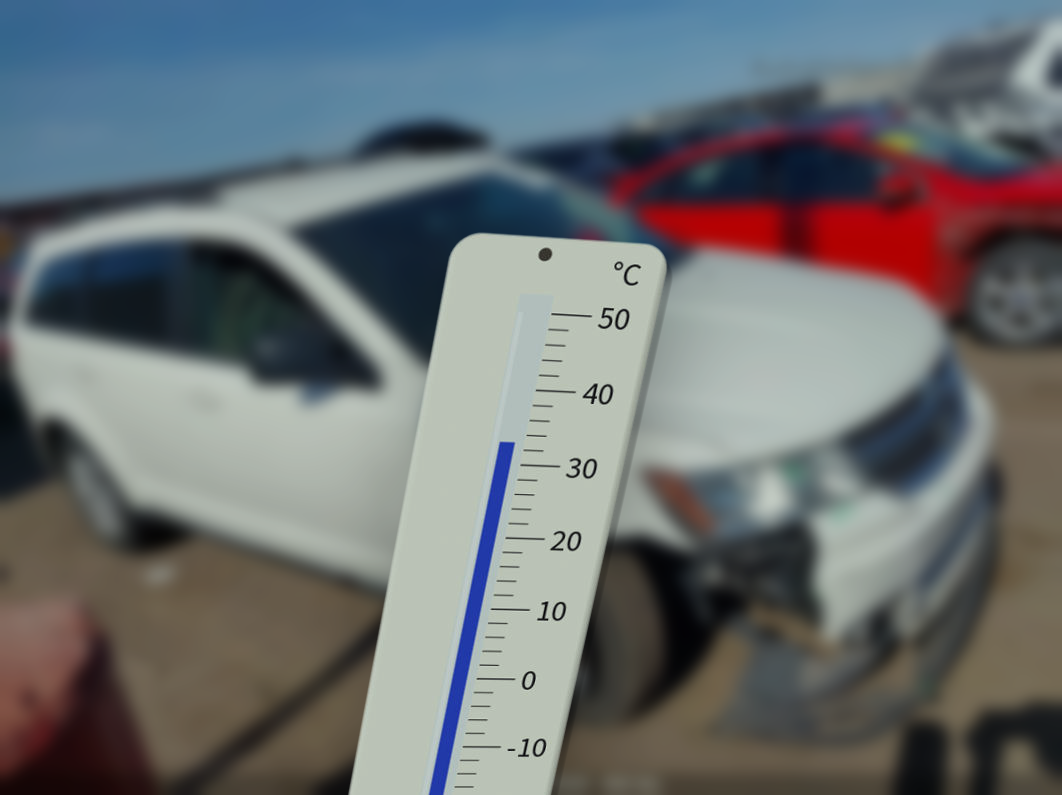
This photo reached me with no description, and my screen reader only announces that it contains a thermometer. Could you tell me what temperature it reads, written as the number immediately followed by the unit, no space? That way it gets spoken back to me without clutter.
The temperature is 33°C
